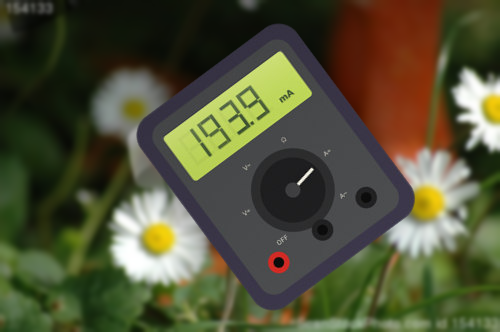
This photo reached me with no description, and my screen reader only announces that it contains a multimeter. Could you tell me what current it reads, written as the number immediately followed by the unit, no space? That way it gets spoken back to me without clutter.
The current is 193.9mA
